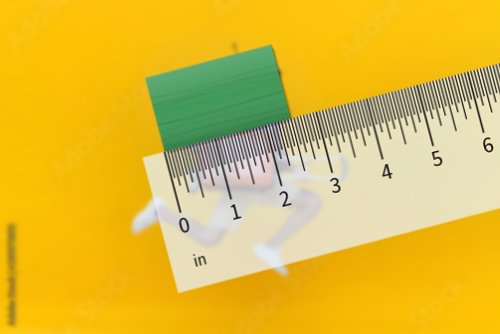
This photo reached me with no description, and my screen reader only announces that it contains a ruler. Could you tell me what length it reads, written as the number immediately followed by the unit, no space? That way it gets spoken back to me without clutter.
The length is 2.5in
